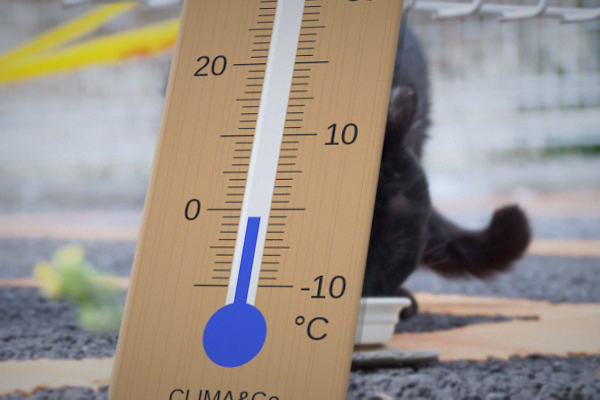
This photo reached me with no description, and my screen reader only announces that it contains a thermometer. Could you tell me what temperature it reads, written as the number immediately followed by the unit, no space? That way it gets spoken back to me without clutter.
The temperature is -1°C
